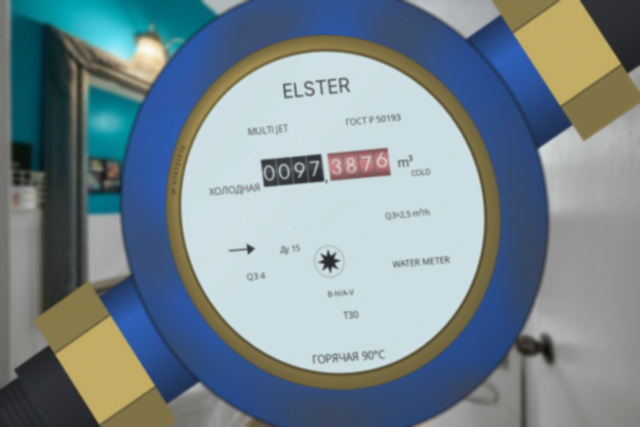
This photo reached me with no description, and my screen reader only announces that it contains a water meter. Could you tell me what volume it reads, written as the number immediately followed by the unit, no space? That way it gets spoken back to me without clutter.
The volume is 97.3876m³
